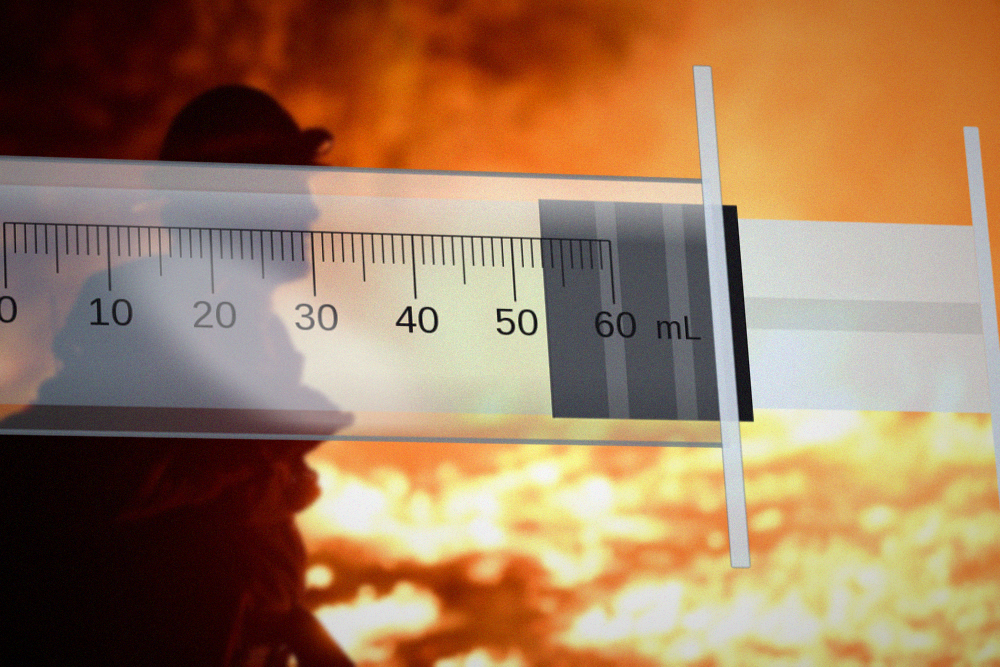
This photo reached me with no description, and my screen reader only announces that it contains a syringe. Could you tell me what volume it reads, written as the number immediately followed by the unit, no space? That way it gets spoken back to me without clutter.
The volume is 53mL
